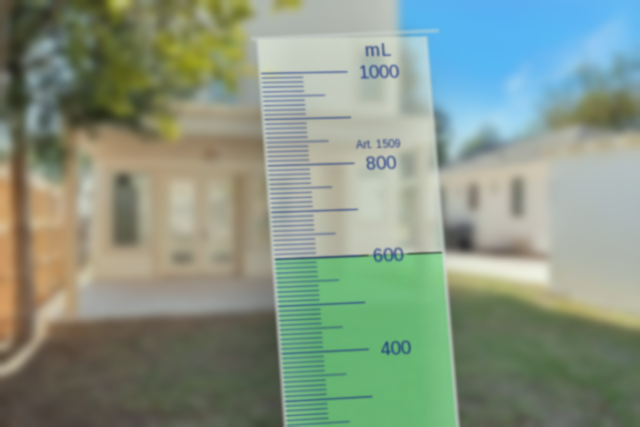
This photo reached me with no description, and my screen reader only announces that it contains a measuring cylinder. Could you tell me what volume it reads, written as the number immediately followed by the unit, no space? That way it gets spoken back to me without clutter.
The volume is 600mL
